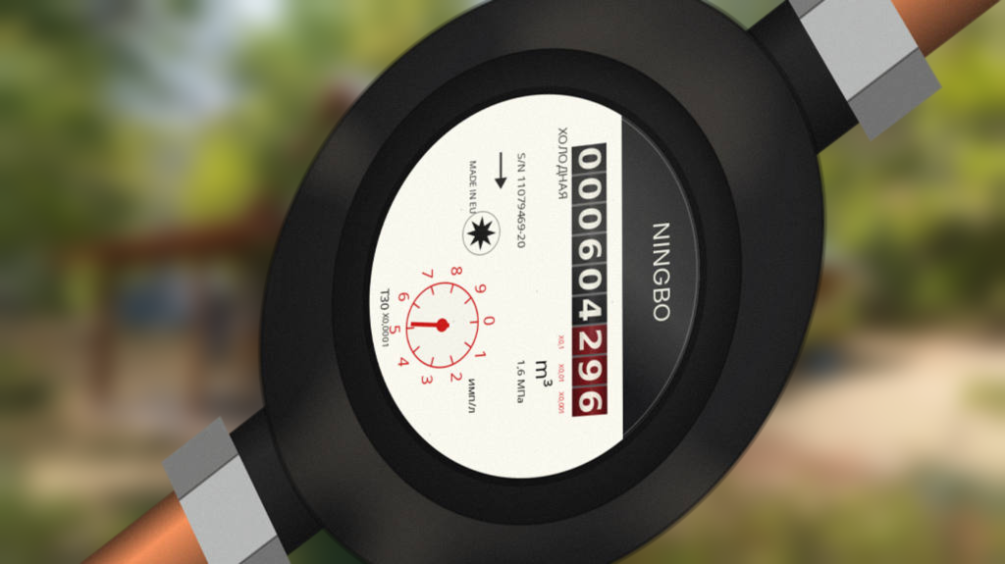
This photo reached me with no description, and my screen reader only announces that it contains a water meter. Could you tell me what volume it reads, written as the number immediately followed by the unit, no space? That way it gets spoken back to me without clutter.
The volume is 604.2965m³
